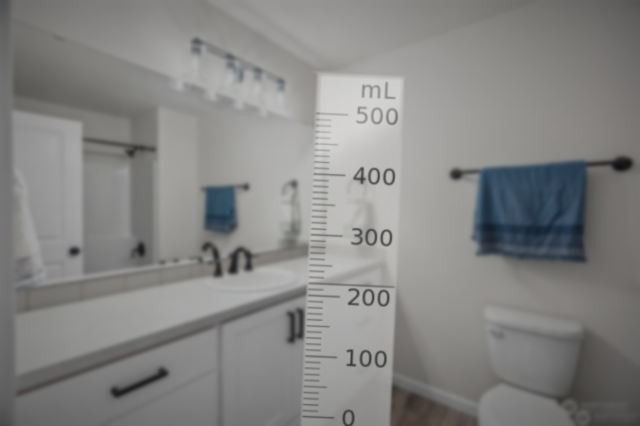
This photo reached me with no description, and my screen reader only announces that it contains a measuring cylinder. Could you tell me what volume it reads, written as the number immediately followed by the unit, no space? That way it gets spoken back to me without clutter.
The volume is 220mL
